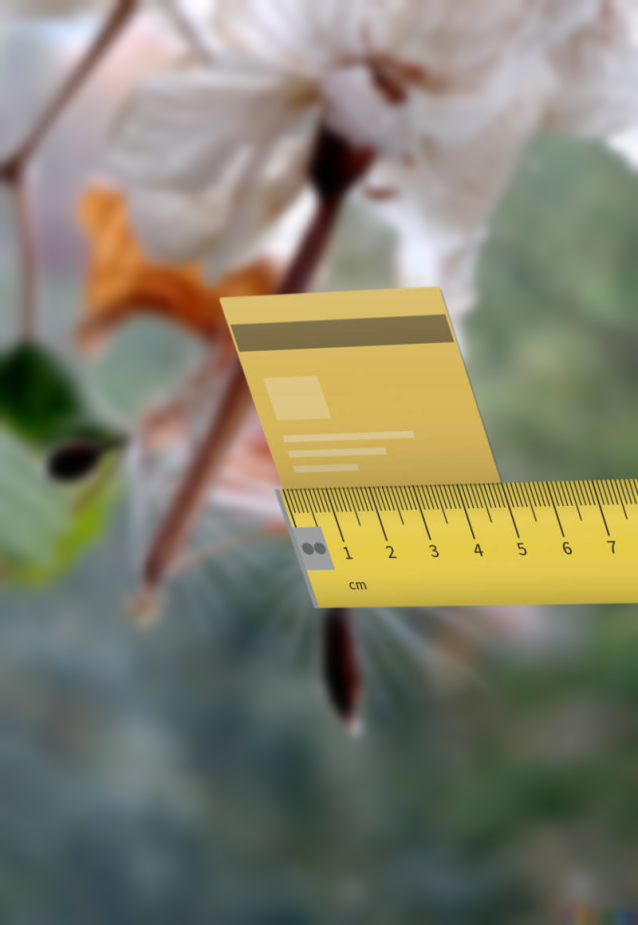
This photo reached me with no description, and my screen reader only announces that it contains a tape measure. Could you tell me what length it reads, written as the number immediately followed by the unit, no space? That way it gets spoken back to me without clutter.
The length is 5cm
